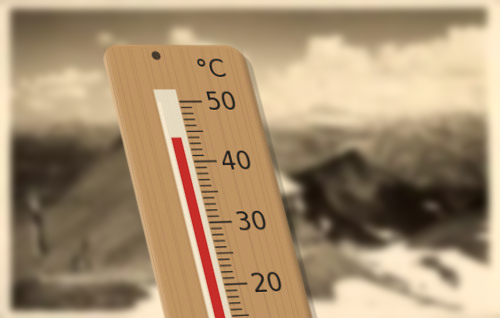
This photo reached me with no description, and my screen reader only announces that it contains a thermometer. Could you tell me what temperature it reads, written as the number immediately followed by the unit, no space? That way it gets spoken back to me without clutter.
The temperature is 44°C
